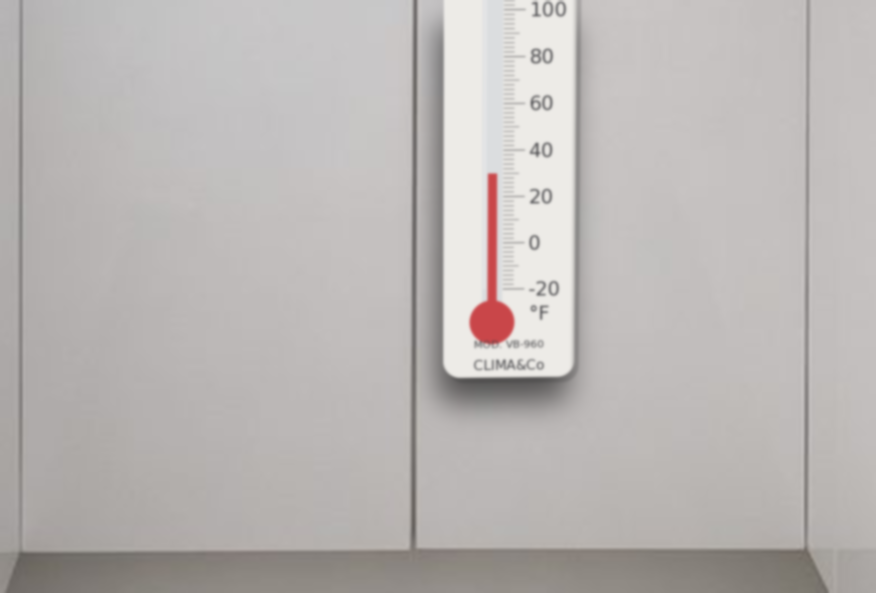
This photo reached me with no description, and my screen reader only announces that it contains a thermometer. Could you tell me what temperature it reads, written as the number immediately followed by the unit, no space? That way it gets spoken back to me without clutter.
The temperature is 30°F
